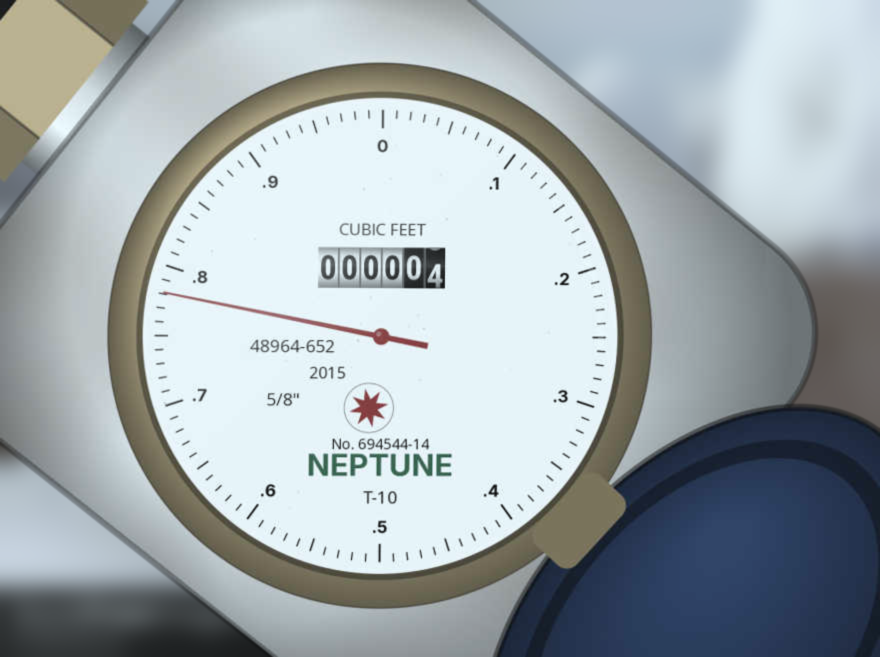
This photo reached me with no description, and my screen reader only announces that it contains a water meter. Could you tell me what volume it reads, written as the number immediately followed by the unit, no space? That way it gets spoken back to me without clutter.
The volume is 3.78ft³
